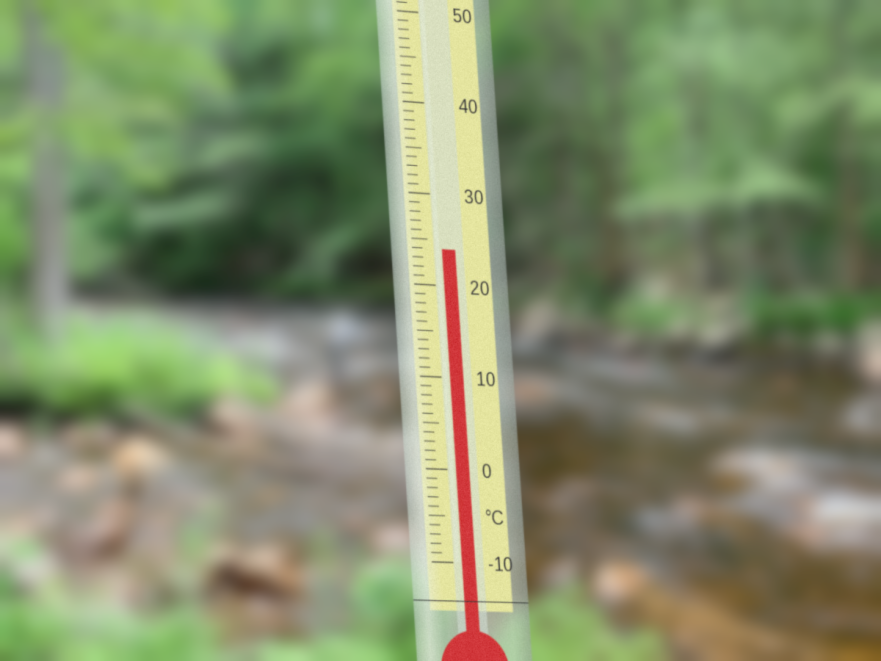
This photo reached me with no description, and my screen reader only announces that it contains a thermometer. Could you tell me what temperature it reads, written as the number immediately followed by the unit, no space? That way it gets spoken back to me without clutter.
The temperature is 24°C
